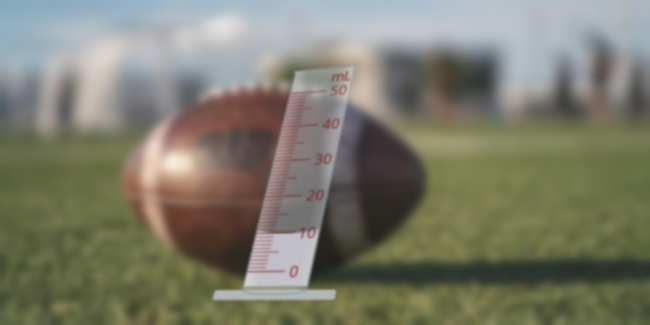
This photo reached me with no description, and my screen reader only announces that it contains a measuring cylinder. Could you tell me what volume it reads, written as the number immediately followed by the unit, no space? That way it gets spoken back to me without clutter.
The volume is 10mL
